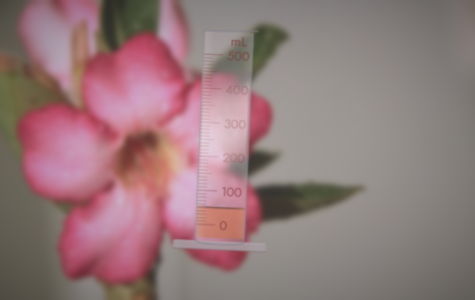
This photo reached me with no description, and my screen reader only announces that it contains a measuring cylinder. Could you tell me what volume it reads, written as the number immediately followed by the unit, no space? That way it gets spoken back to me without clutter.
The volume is 50mL
